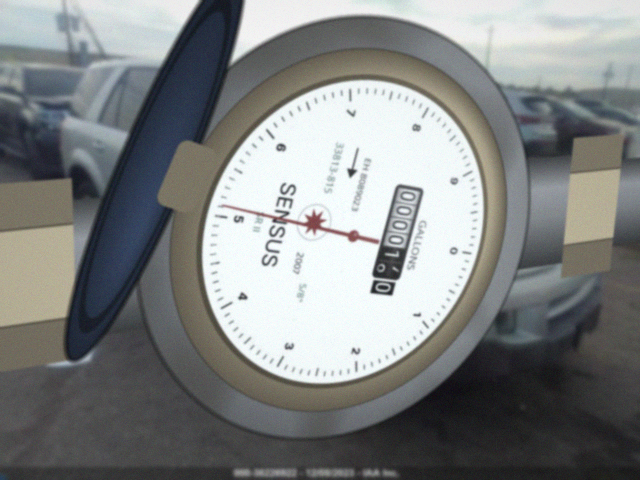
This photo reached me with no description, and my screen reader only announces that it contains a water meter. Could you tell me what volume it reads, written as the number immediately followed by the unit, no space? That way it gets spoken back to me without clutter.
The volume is 175.1gal
